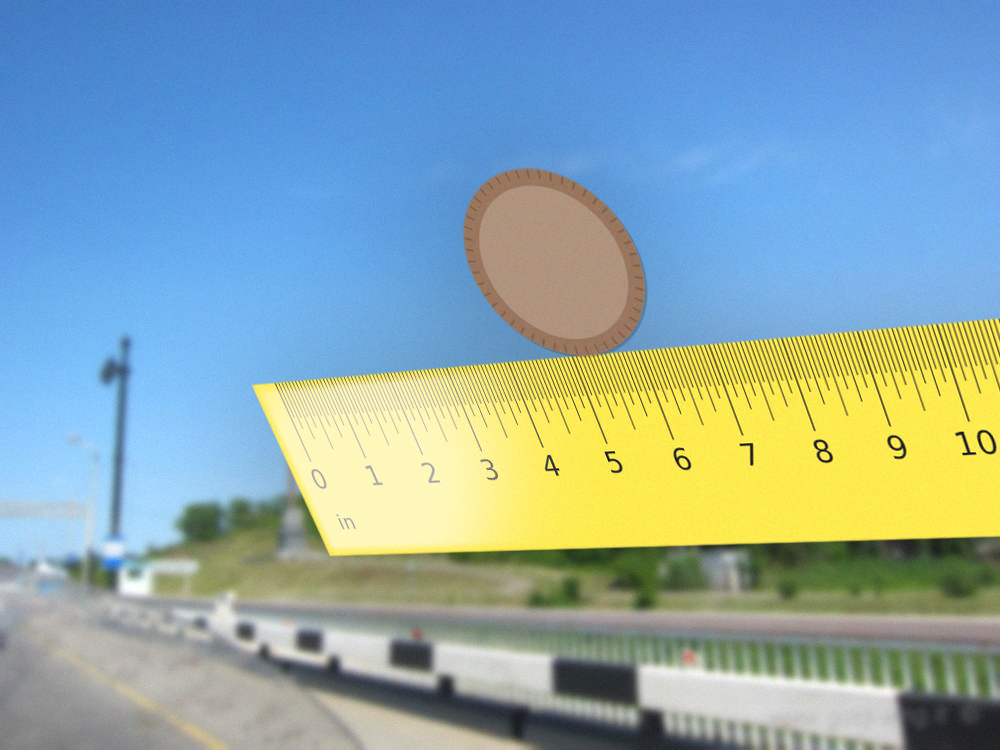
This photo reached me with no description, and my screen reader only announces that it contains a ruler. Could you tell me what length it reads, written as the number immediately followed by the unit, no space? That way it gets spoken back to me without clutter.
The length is 2.5in
